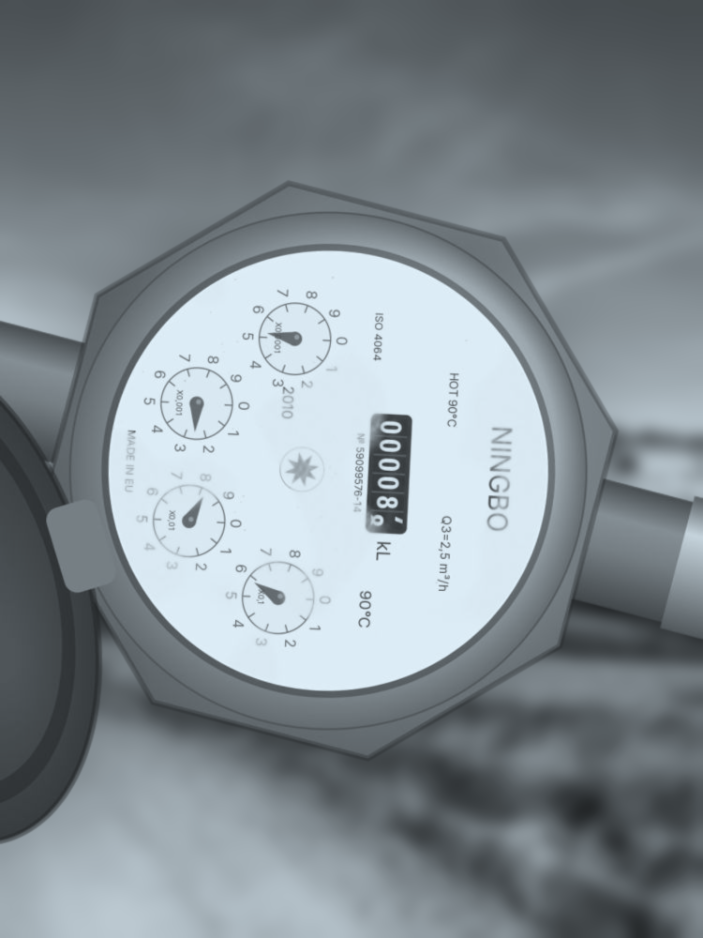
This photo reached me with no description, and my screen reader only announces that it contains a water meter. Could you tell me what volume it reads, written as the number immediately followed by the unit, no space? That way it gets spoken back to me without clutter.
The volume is 87.5825kL
